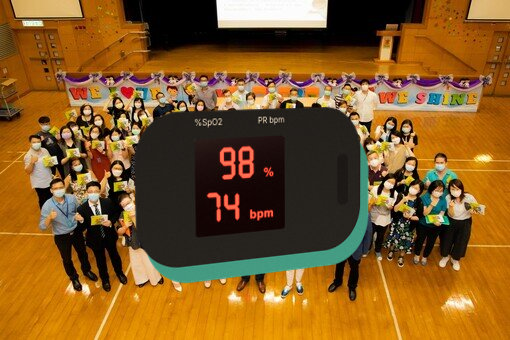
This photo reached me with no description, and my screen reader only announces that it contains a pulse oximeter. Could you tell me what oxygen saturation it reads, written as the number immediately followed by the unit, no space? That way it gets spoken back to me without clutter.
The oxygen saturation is 98%
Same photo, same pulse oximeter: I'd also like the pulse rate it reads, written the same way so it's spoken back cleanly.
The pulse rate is 74bpm
